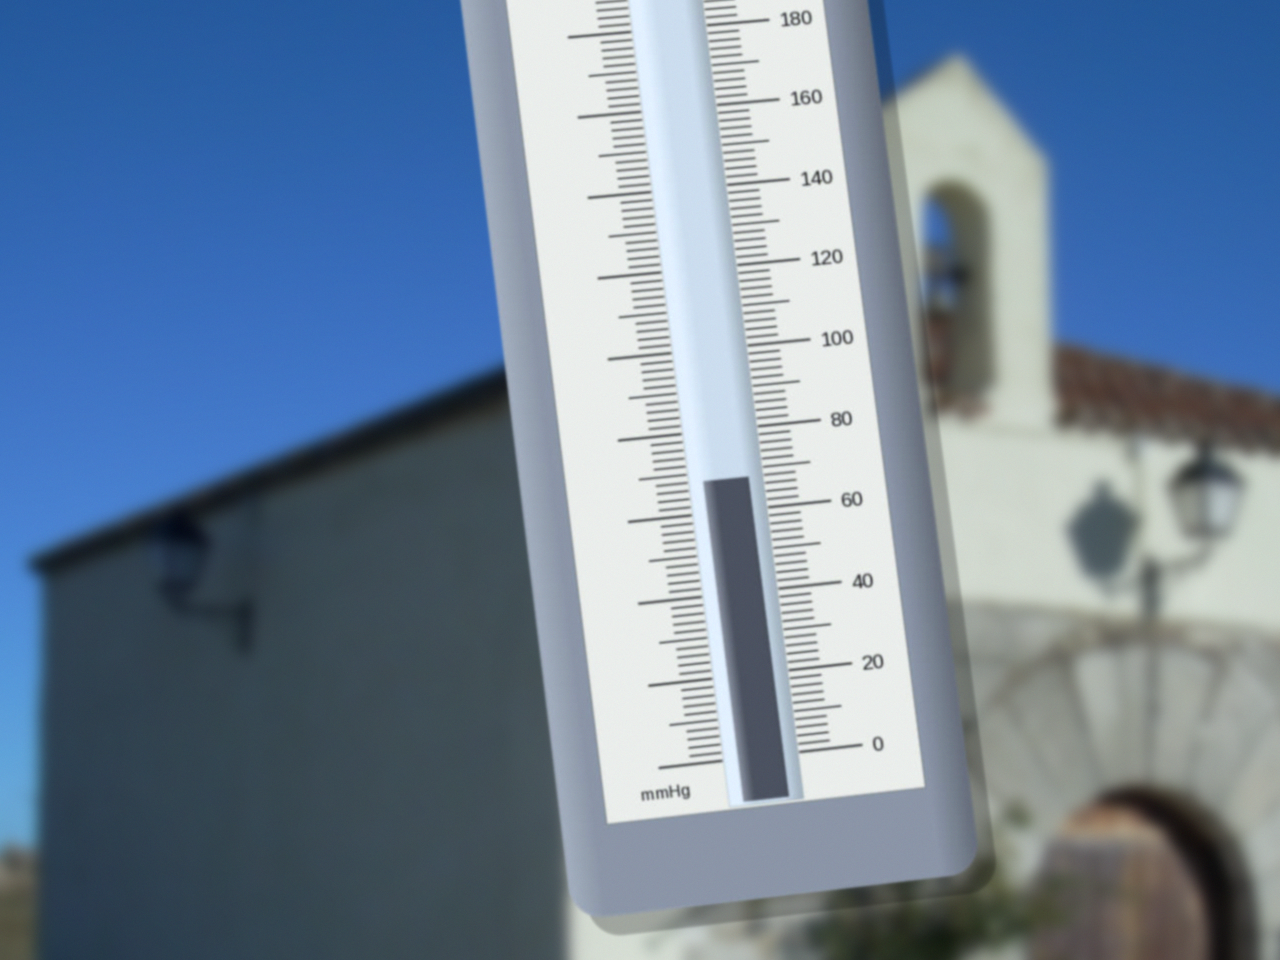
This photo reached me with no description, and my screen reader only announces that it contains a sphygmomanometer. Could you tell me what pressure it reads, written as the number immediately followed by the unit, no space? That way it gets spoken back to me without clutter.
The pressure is 68mmHg
